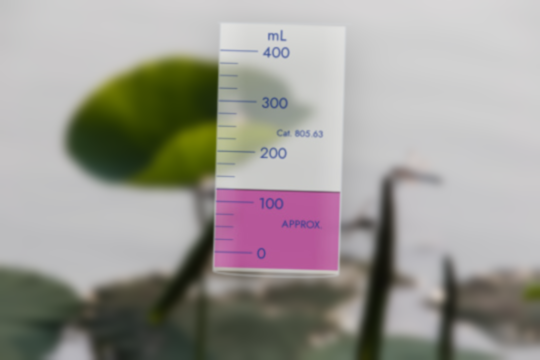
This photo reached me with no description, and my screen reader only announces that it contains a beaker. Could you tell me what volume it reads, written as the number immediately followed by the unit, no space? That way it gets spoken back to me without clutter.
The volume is 125mL
